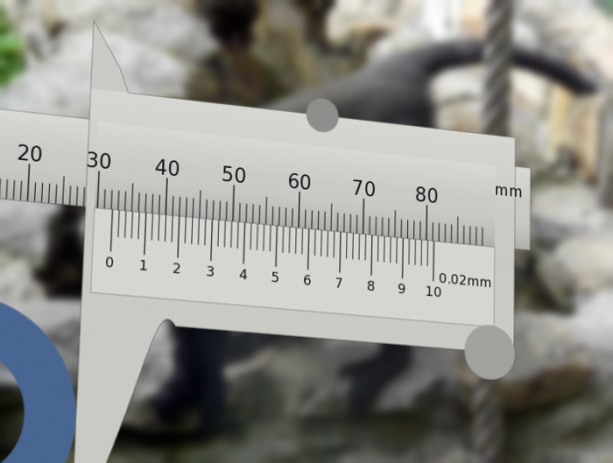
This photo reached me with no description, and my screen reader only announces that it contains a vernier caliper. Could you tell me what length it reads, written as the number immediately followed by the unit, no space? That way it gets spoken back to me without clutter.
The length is 32.2mm
